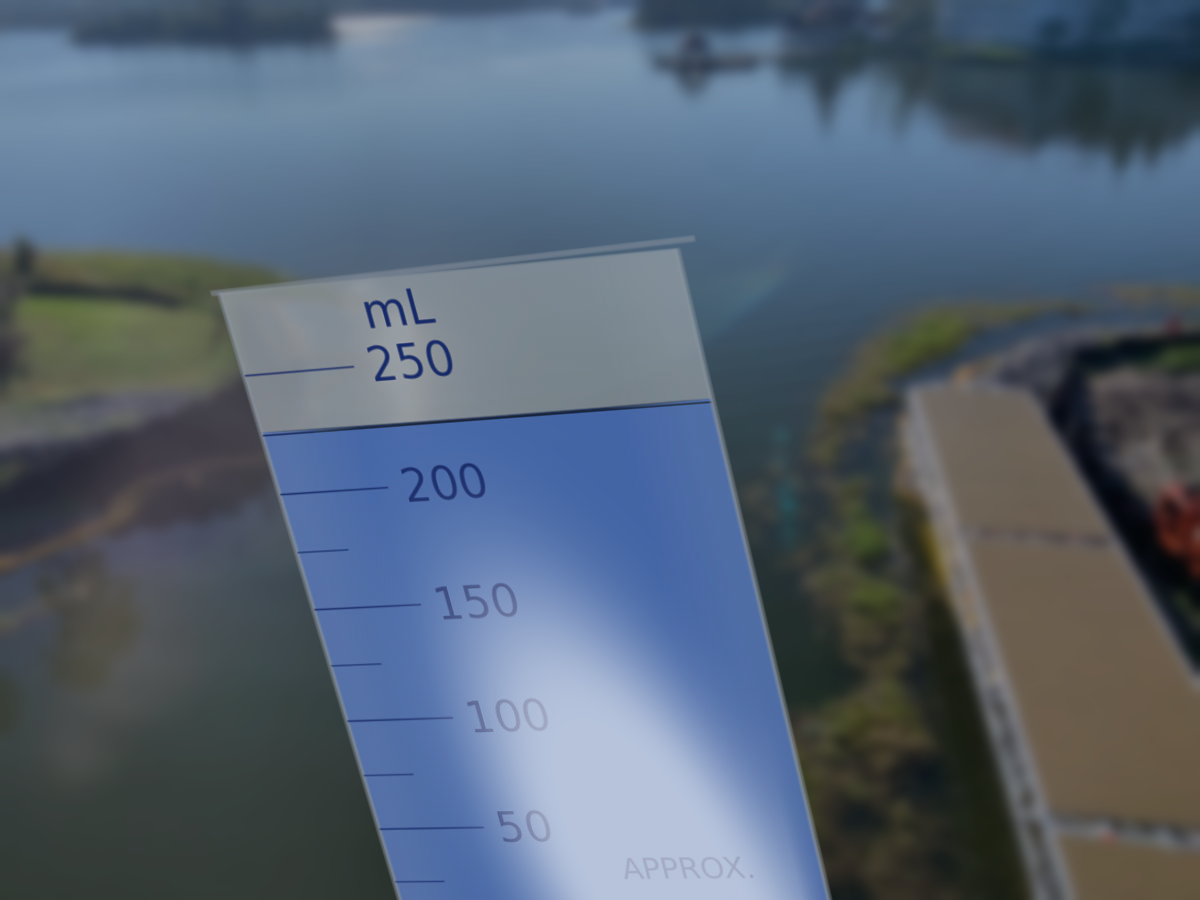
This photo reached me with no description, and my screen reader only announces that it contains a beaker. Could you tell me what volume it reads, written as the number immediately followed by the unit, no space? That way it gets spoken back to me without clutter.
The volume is 225mL
